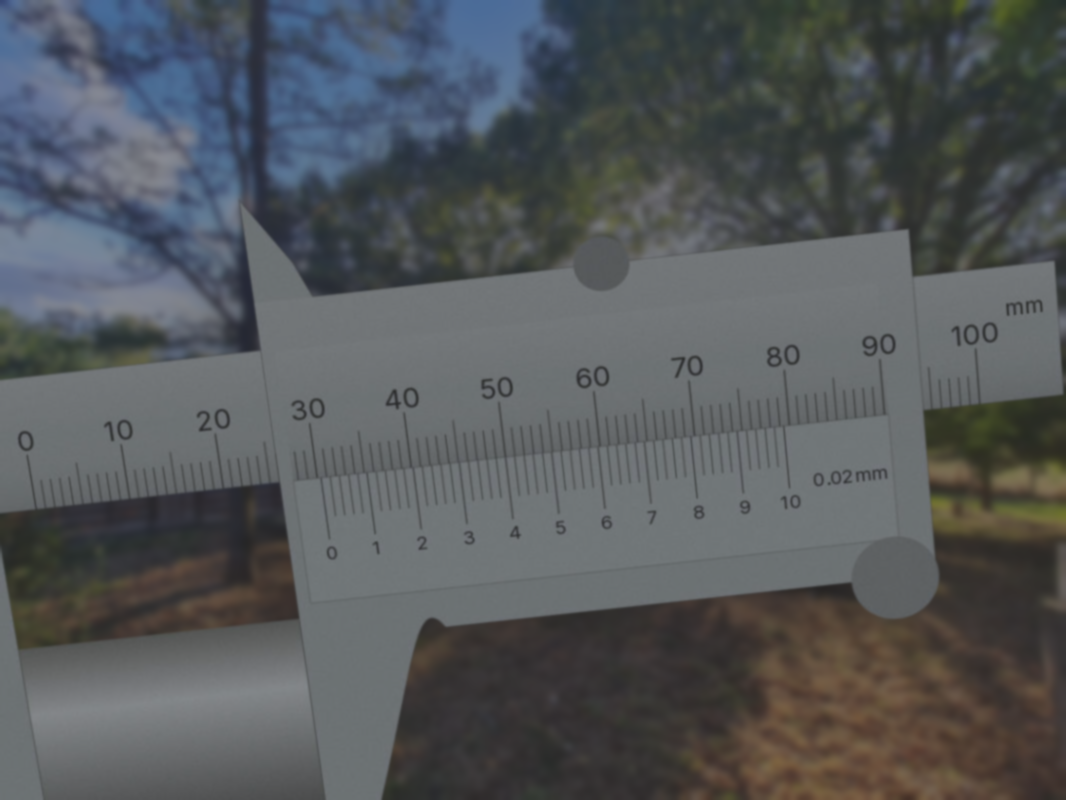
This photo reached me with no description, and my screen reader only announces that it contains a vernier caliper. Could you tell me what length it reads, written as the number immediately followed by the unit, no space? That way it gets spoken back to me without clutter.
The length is 30.4mm
